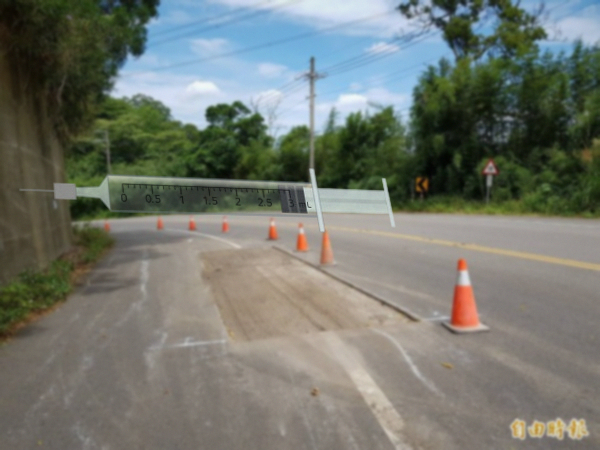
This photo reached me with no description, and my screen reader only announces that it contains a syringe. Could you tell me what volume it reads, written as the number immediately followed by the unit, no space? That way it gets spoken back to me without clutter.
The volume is 2.8mL
